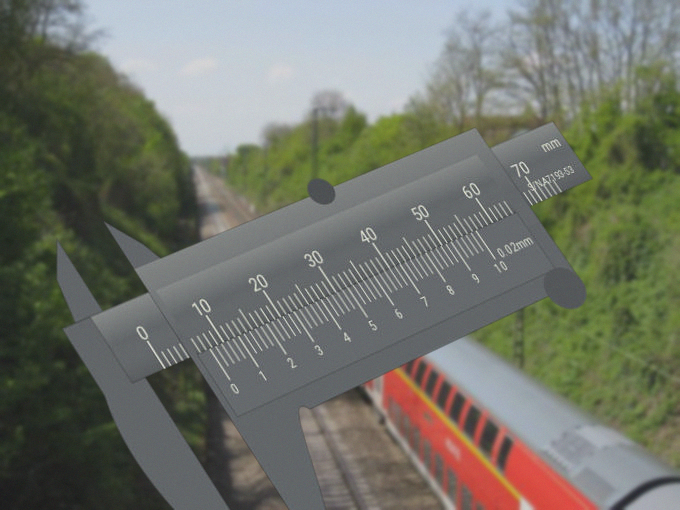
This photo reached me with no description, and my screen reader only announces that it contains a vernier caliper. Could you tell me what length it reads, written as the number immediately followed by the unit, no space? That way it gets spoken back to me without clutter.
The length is 7.6mm
